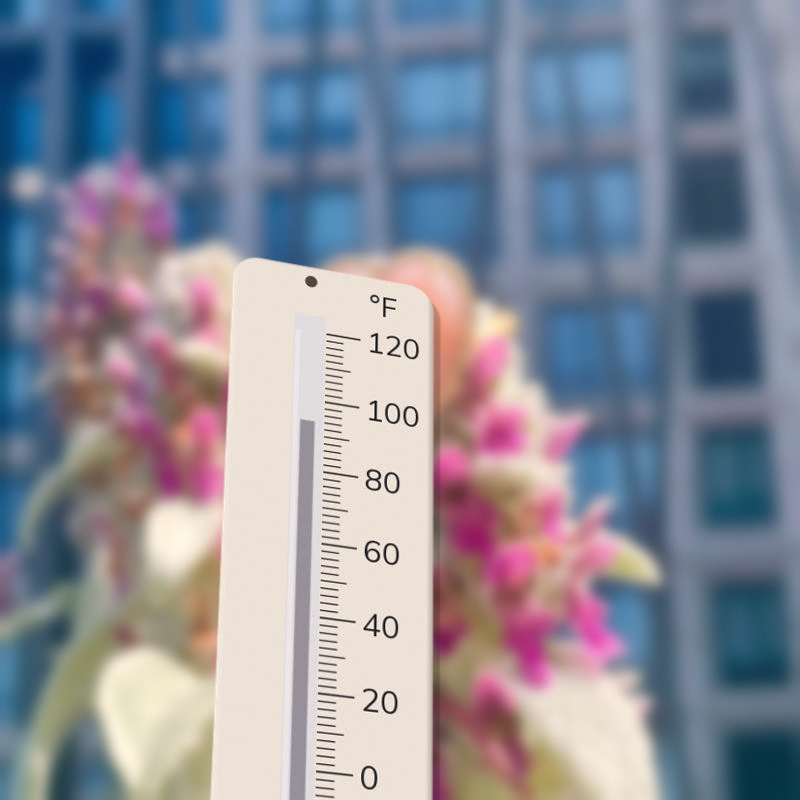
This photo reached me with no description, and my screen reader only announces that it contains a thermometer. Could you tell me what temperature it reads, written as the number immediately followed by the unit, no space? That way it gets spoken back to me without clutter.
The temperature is 94°F
